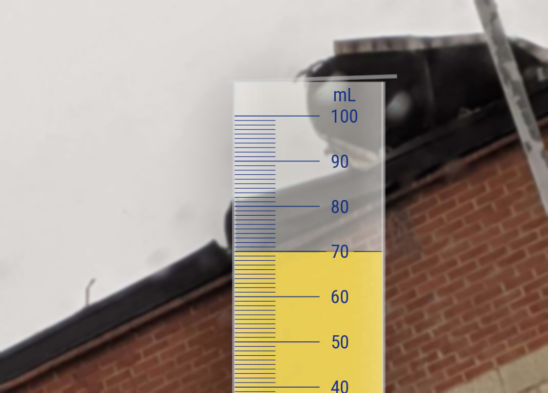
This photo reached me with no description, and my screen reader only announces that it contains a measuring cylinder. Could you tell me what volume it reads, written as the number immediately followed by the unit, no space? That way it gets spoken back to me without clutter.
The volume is 70mL
